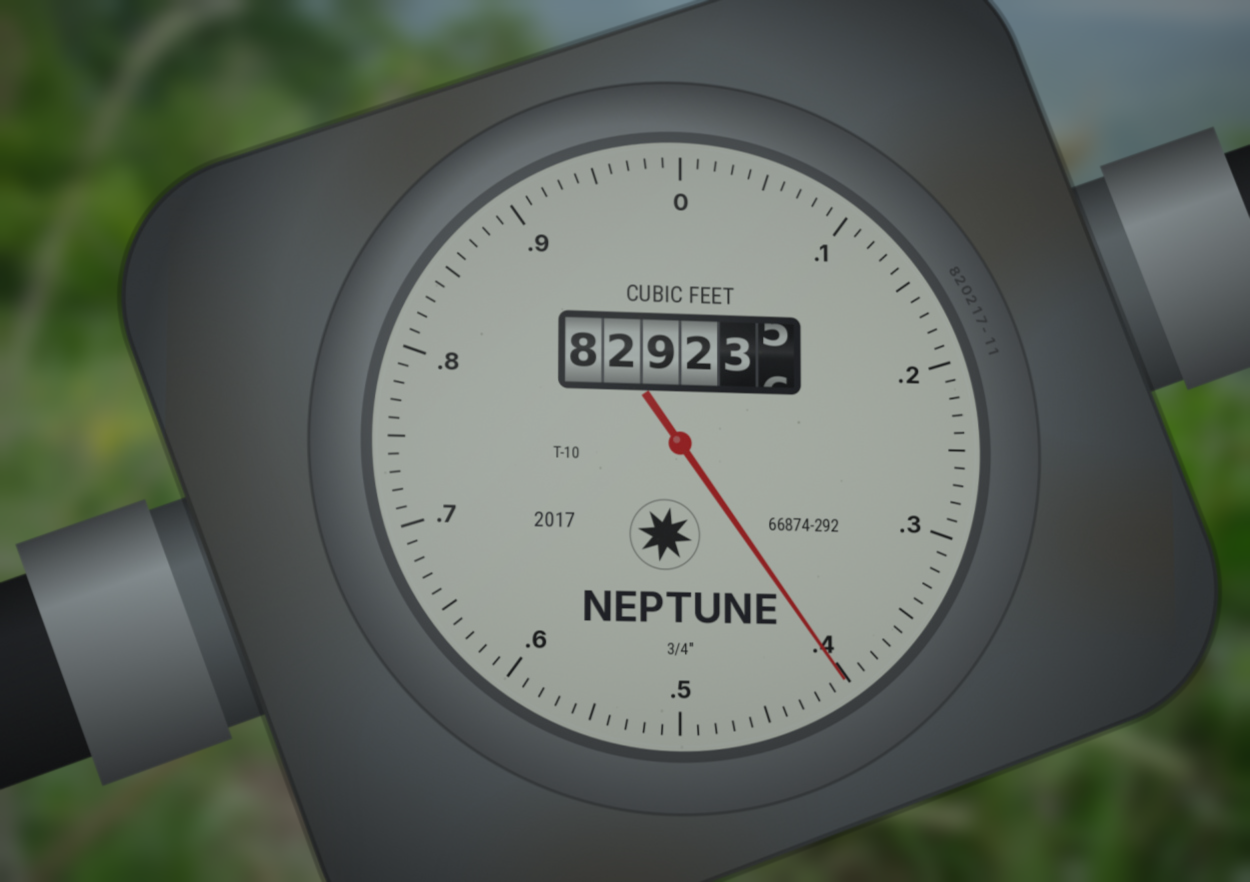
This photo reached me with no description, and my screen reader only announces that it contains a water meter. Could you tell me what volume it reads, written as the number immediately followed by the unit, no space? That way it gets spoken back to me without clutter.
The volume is 829235.40ft³
